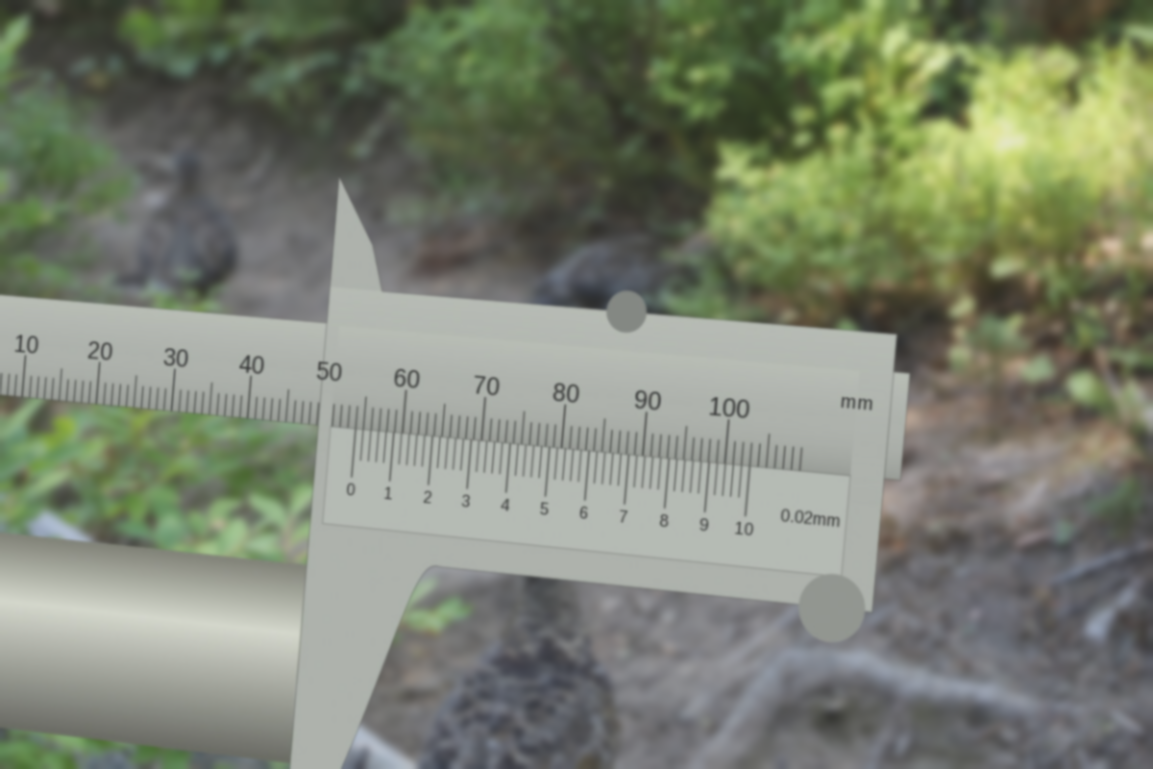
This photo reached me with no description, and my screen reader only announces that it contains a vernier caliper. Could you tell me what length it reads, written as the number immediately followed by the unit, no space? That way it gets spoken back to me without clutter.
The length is 54.0mm
